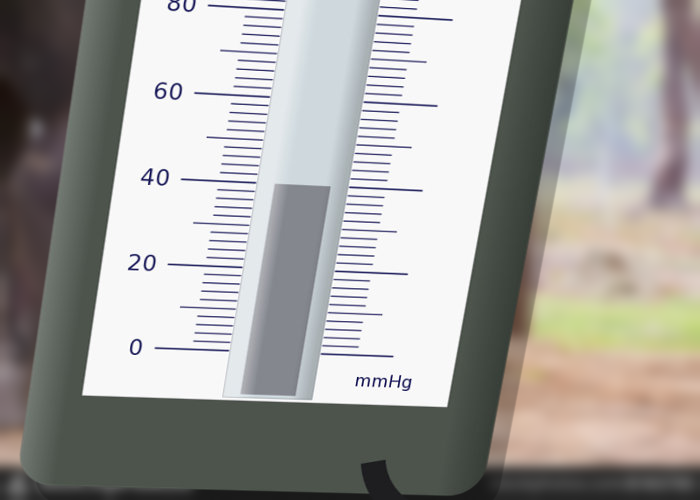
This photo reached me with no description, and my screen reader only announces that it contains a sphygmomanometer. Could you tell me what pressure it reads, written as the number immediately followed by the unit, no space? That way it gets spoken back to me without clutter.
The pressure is 40mmHg
